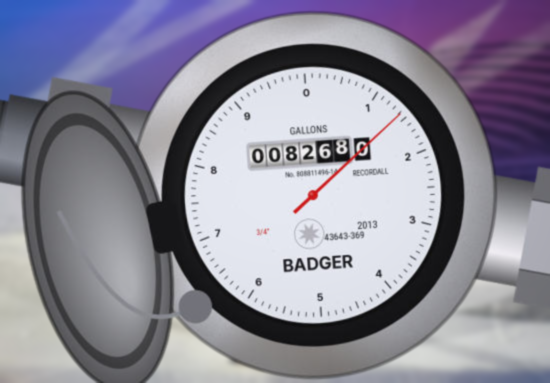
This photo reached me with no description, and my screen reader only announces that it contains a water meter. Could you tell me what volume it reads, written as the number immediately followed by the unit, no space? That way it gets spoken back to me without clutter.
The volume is 82681.4gal
